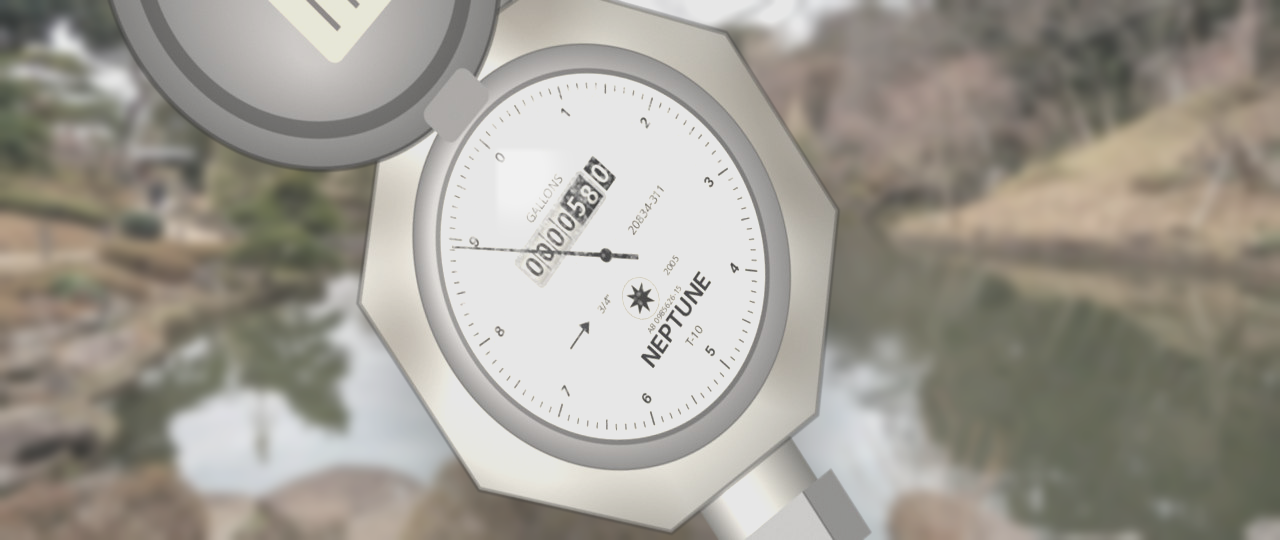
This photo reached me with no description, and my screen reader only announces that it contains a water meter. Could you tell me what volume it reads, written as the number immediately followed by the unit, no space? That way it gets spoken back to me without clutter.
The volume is 578.9gal
